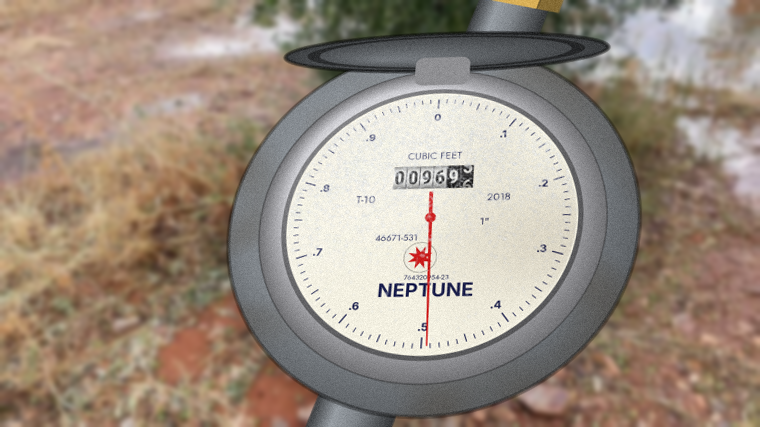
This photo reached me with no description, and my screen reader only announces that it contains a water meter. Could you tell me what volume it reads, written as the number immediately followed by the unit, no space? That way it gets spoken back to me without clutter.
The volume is 9695.49ft³
